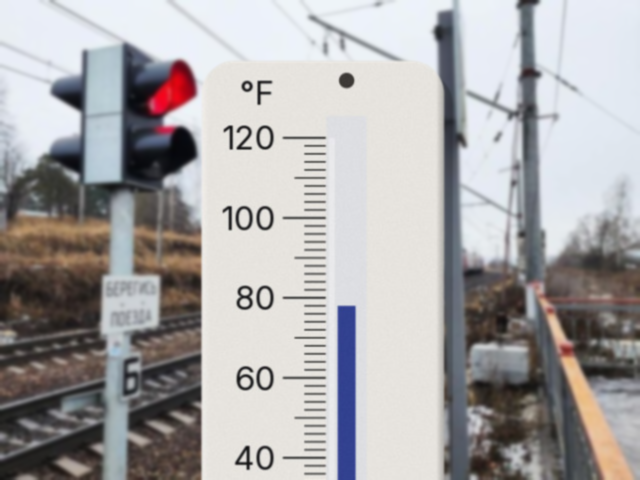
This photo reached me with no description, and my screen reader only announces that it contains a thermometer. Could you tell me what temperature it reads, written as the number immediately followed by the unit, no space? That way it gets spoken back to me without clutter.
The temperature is 78°F
